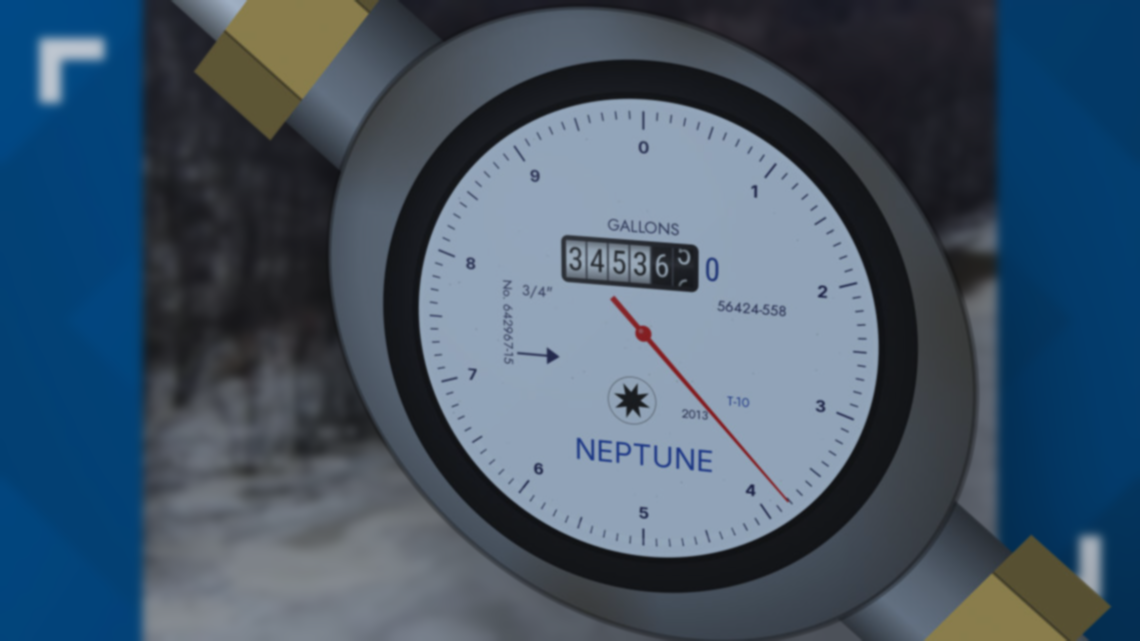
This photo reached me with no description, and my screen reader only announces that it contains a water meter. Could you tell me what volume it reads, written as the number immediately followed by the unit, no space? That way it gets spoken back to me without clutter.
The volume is 3453653.8gal
